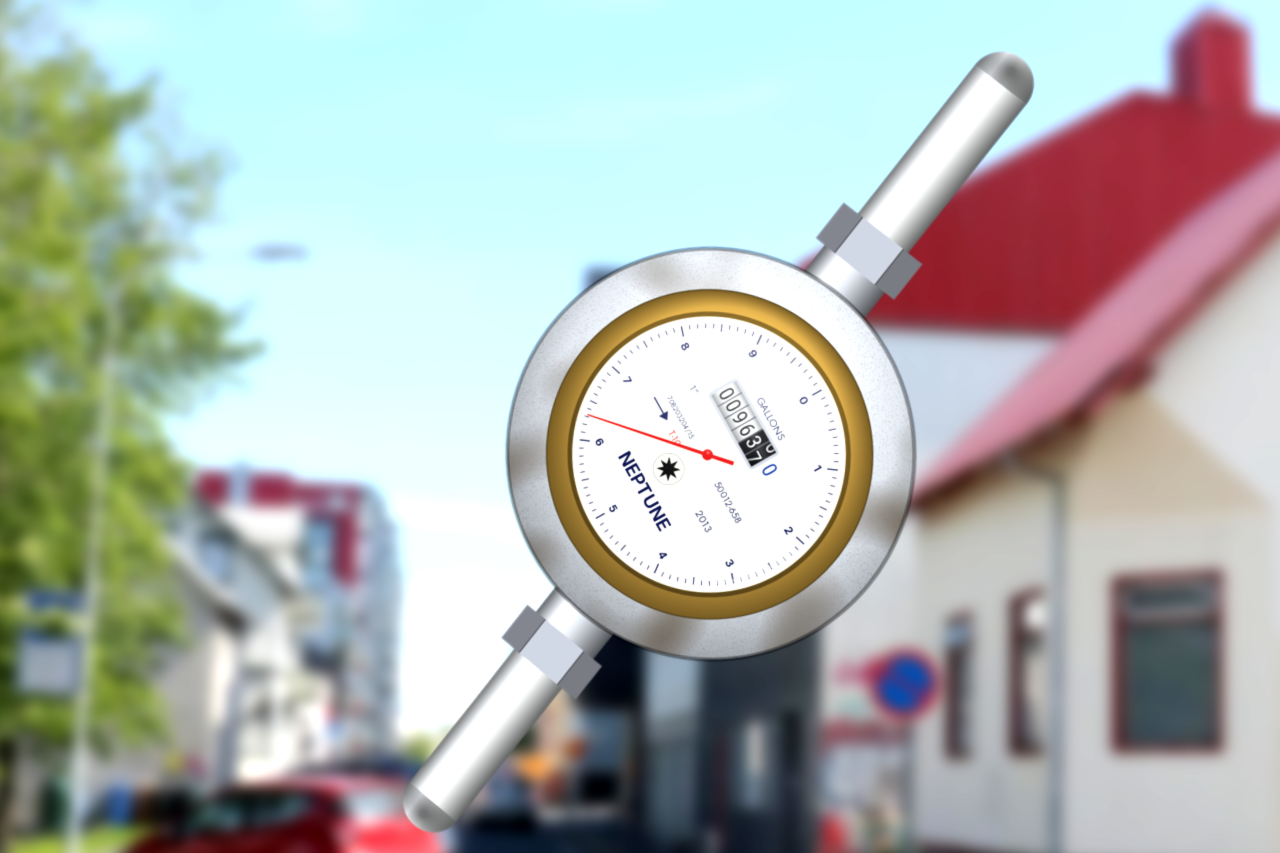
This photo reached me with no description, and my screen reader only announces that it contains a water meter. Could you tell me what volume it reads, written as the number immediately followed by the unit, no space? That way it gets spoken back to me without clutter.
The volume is 96366.3gal
